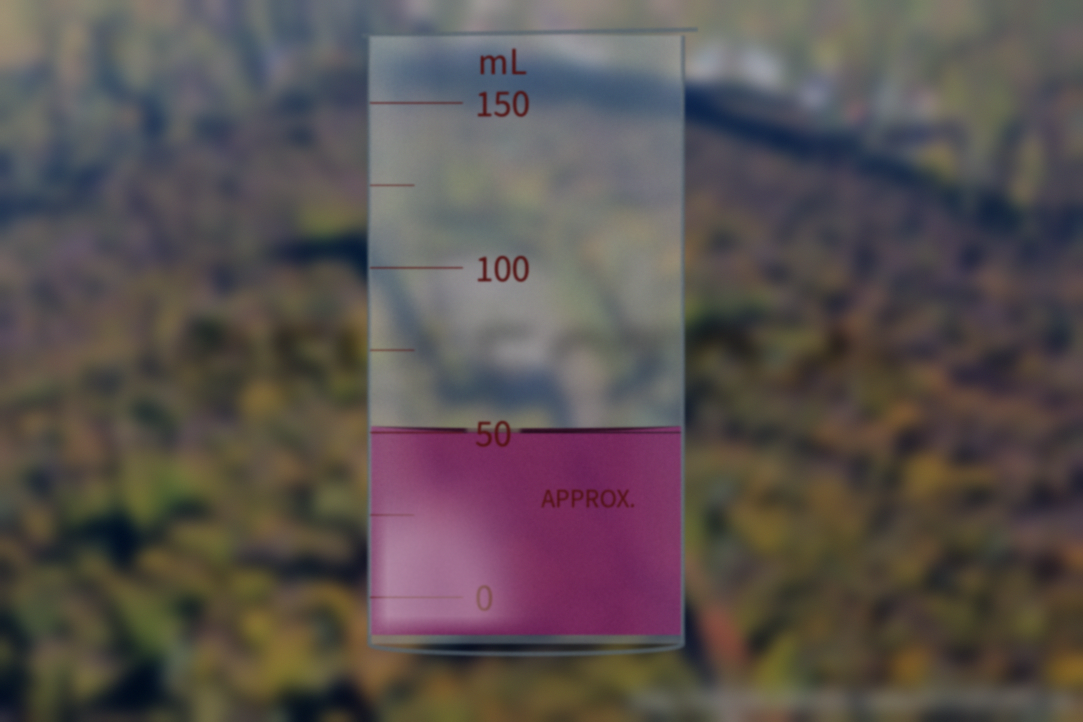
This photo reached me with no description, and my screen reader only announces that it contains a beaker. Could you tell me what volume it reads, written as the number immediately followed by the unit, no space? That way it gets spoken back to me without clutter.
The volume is 50mL
